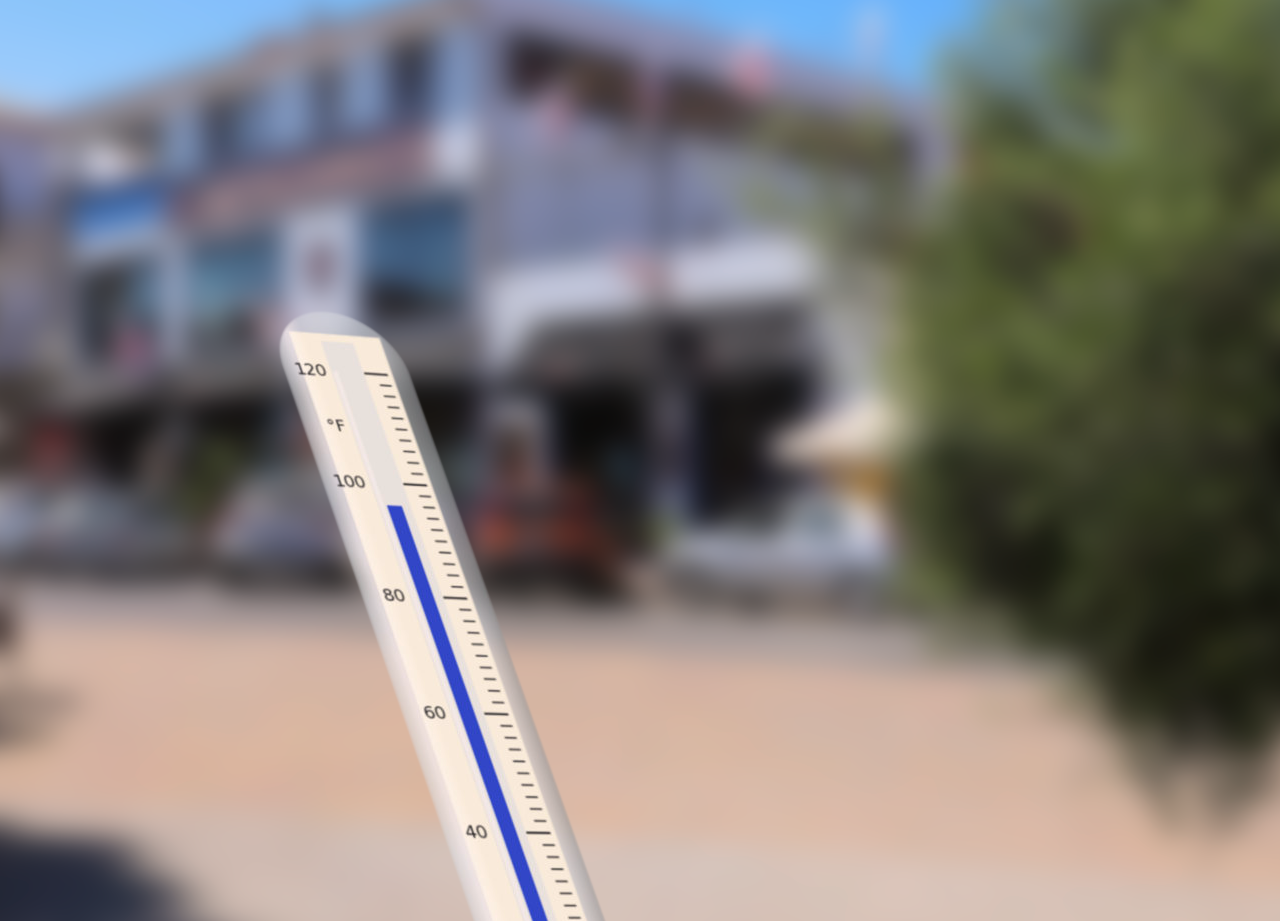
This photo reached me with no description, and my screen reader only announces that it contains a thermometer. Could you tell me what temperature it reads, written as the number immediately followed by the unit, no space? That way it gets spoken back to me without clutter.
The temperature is 96°F
